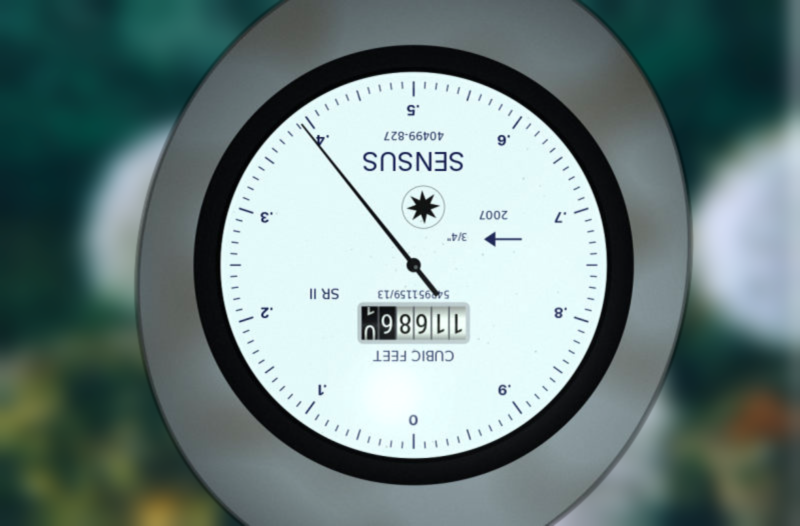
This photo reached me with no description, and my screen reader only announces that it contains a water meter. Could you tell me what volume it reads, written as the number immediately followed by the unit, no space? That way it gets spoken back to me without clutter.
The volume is 116860.39ft³
